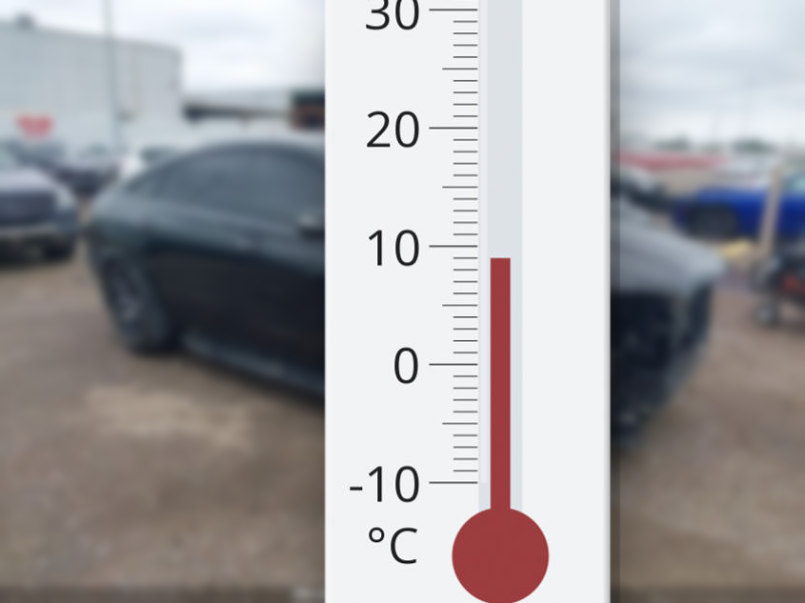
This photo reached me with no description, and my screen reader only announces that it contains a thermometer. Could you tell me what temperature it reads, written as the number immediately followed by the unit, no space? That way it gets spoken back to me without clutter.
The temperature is 9°C
